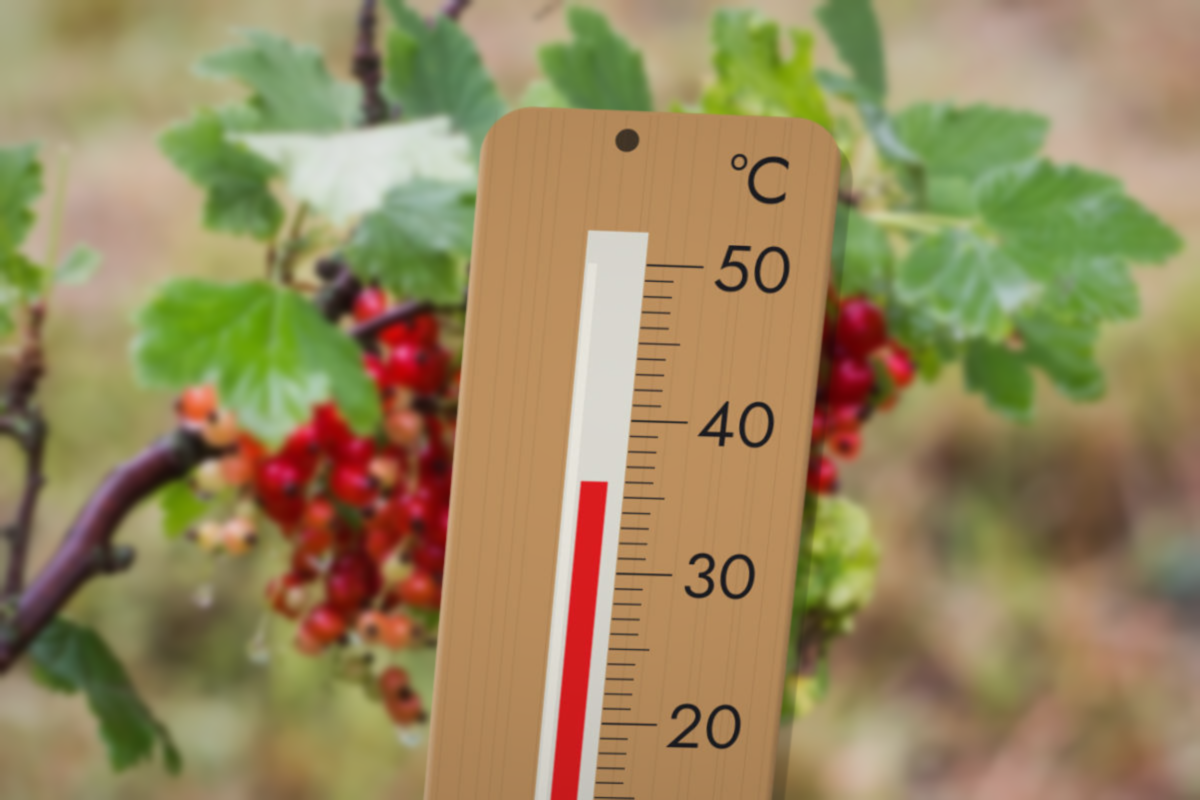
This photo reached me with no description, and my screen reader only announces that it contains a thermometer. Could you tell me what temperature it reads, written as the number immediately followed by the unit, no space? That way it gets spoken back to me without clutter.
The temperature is 36°C
